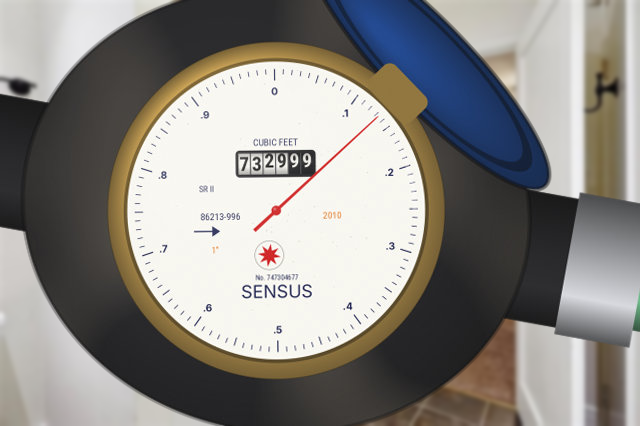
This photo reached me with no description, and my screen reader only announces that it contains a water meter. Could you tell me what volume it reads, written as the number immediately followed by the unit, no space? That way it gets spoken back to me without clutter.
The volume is 732999.13ft³
